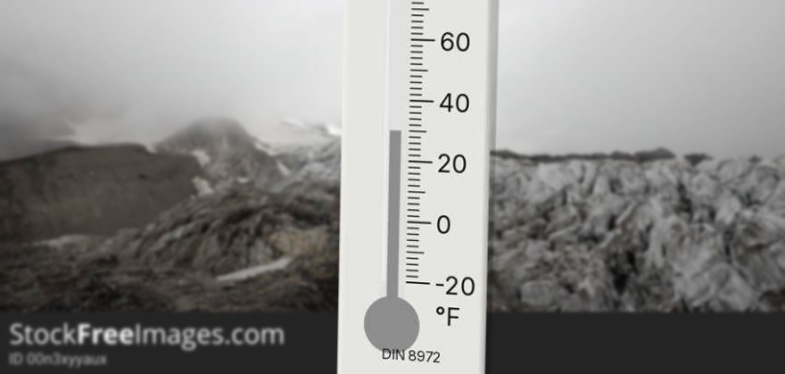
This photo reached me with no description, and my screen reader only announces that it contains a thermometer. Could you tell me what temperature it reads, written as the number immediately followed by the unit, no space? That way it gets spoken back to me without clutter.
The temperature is 30°F
